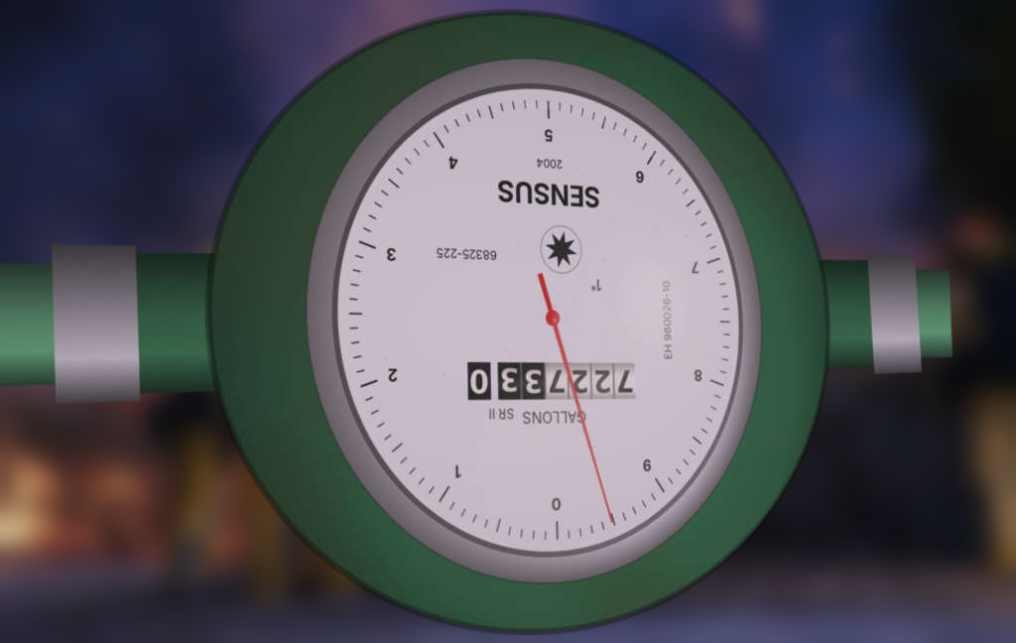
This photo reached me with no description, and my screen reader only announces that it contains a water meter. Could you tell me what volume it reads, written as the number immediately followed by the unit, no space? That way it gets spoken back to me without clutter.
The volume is 7227329.5gal
